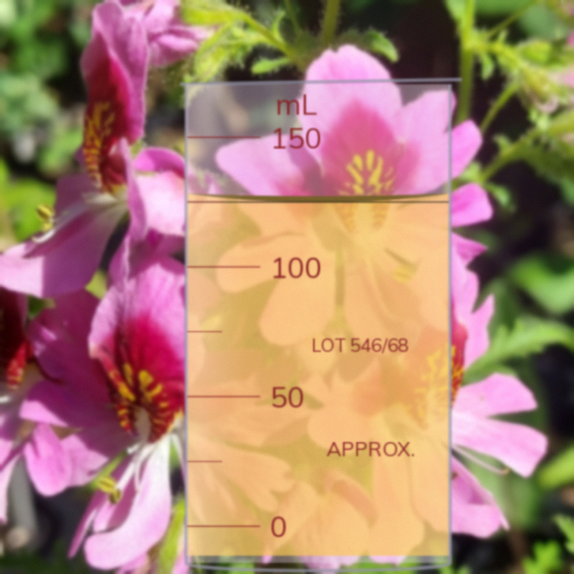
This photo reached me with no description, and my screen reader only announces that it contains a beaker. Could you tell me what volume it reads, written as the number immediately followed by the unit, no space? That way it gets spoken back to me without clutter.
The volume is 125mL
